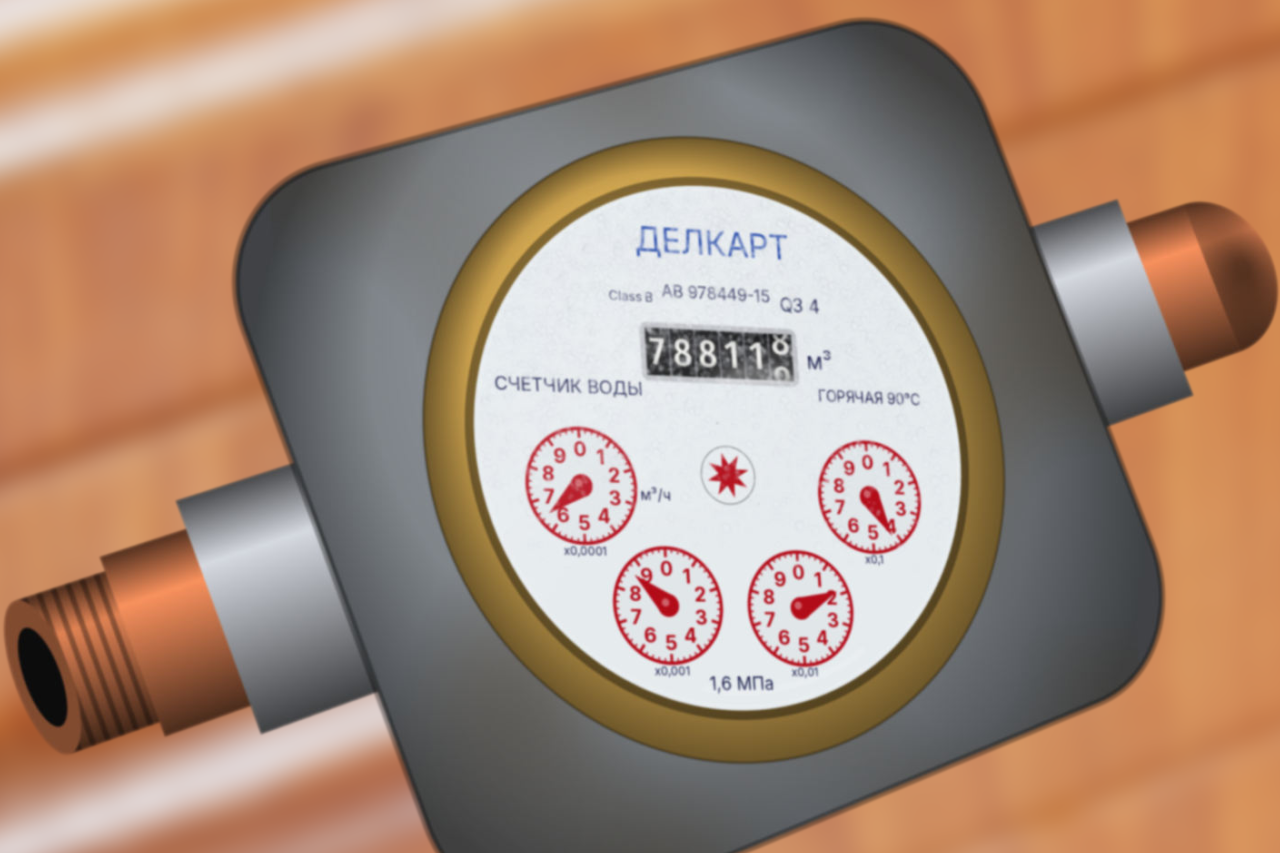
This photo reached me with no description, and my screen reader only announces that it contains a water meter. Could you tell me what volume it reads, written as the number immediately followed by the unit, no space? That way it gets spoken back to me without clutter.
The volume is 788118.4186m³
